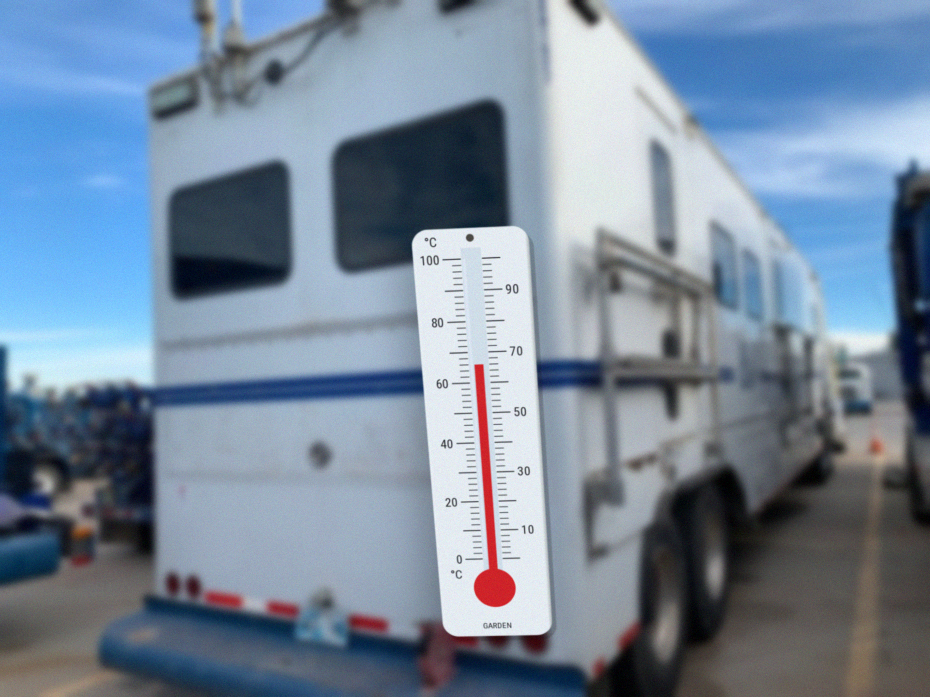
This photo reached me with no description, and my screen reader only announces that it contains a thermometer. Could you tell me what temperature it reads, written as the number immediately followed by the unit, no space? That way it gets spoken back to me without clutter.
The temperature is 66°C
